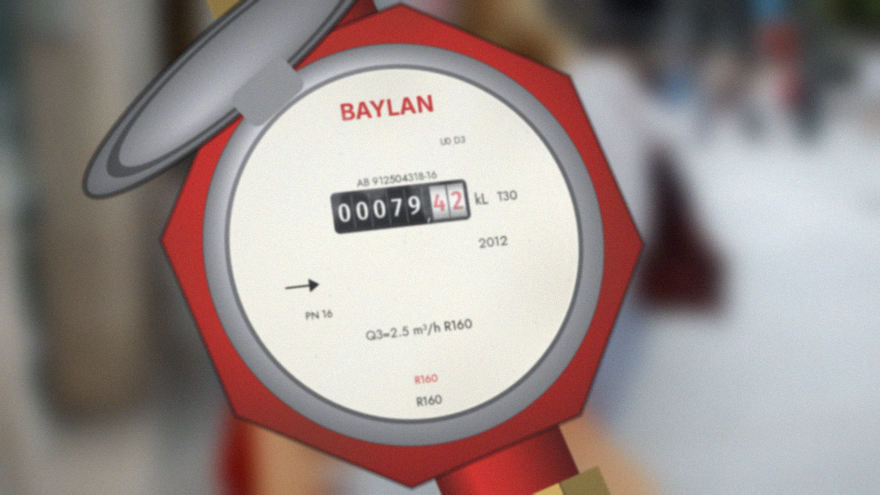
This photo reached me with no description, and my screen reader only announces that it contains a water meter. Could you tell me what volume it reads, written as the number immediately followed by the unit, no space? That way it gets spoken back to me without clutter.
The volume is 79.42kL
